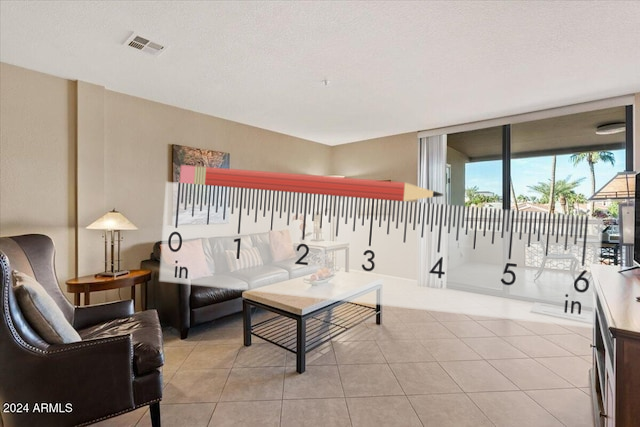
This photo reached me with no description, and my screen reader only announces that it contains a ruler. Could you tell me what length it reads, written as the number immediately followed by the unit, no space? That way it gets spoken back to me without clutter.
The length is 4in
